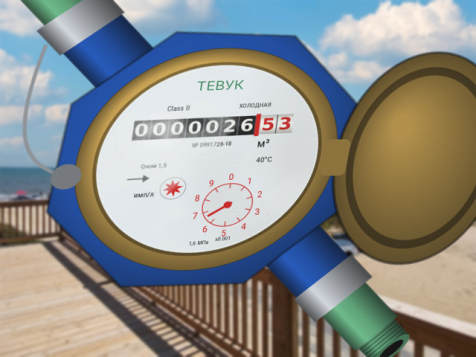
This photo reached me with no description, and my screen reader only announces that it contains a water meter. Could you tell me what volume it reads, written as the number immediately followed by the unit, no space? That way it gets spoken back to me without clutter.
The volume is 26.536m³
